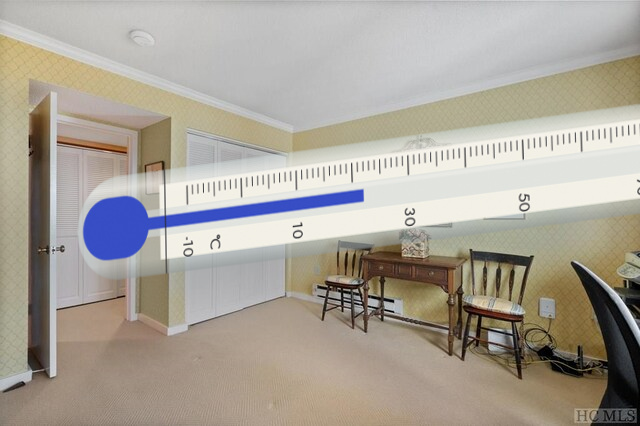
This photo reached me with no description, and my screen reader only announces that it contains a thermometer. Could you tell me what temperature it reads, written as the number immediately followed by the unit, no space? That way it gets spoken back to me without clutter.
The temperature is 22°C
